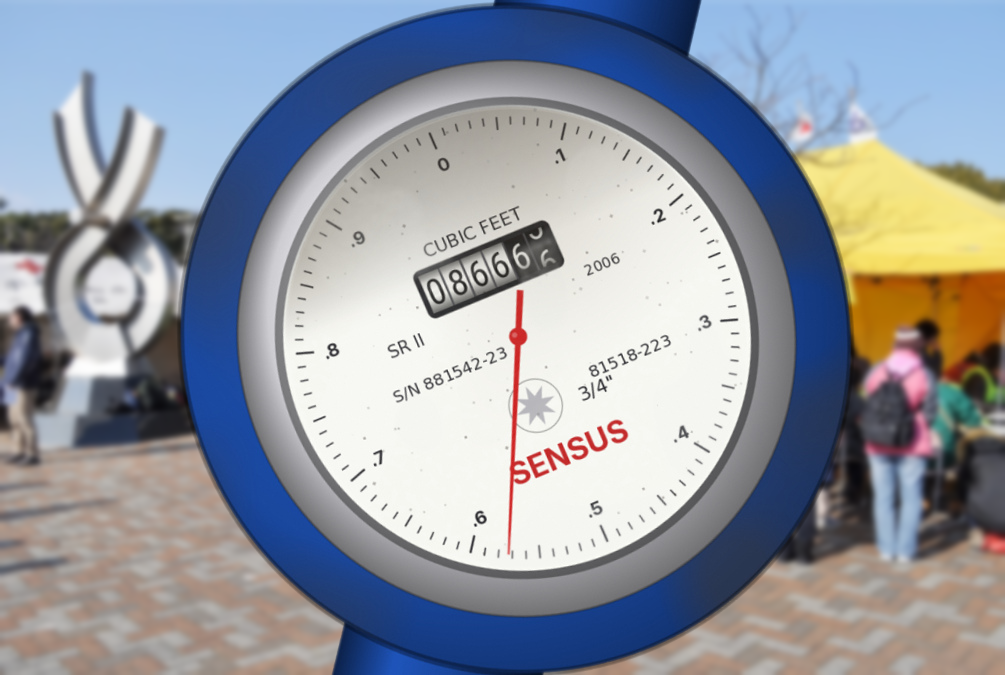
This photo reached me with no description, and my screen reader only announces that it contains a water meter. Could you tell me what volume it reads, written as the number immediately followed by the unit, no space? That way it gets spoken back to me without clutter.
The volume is 86665.57ft³
